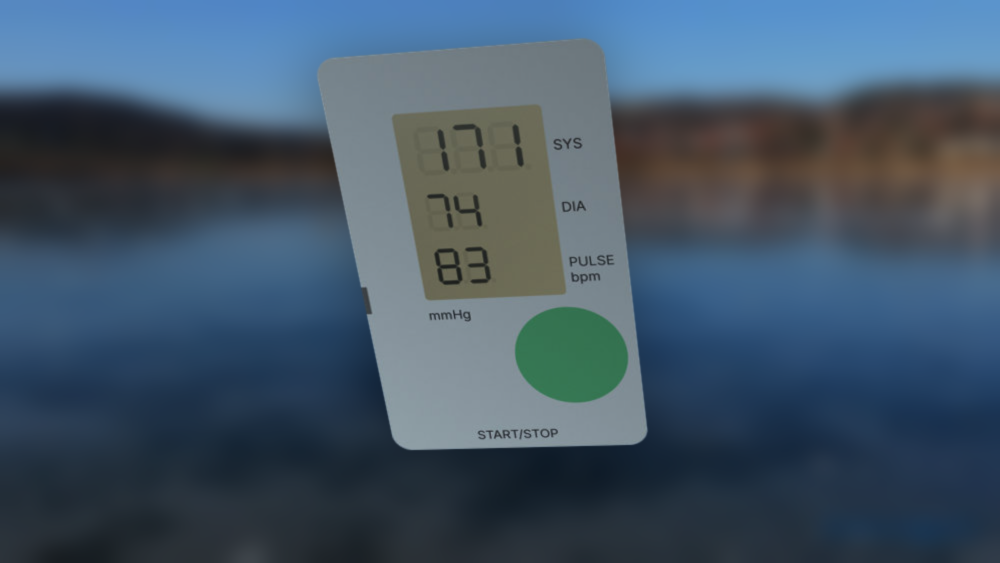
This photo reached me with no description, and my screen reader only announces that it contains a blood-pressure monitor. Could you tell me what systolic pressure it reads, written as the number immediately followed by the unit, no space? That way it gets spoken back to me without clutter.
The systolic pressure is 171mmHg
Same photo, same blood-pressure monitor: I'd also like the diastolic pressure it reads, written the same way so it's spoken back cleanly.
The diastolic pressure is 74mmHg
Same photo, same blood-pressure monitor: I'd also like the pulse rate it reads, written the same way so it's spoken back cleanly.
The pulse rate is 83bpm
